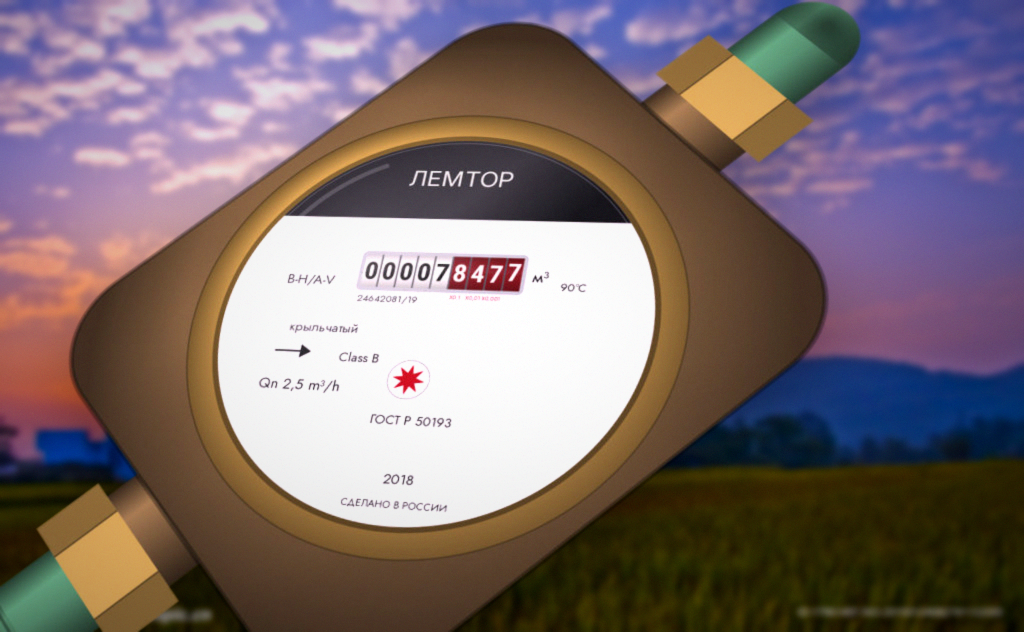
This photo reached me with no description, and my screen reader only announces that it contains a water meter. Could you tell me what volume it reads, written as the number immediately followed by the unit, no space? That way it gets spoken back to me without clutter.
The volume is 7.8477m³
